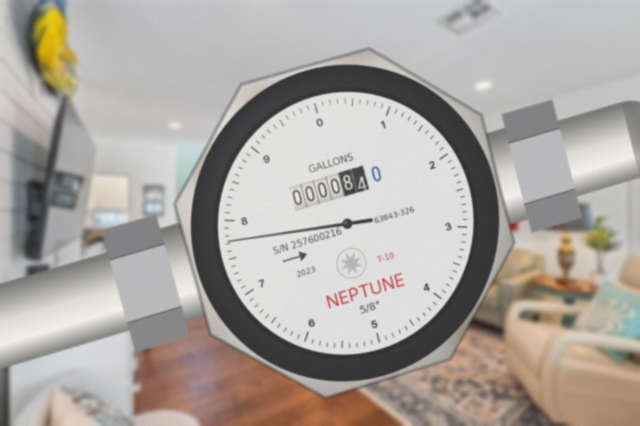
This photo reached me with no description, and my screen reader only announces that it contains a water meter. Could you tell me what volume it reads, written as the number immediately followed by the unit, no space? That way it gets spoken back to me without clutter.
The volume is 837.7gal
